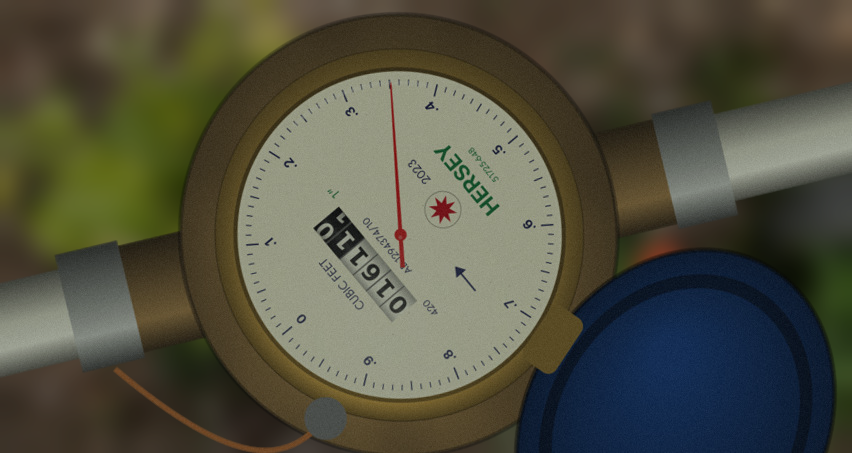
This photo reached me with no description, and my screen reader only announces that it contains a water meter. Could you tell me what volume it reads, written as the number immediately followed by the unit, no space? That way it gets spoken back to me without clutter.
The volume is 16110.35ft³
